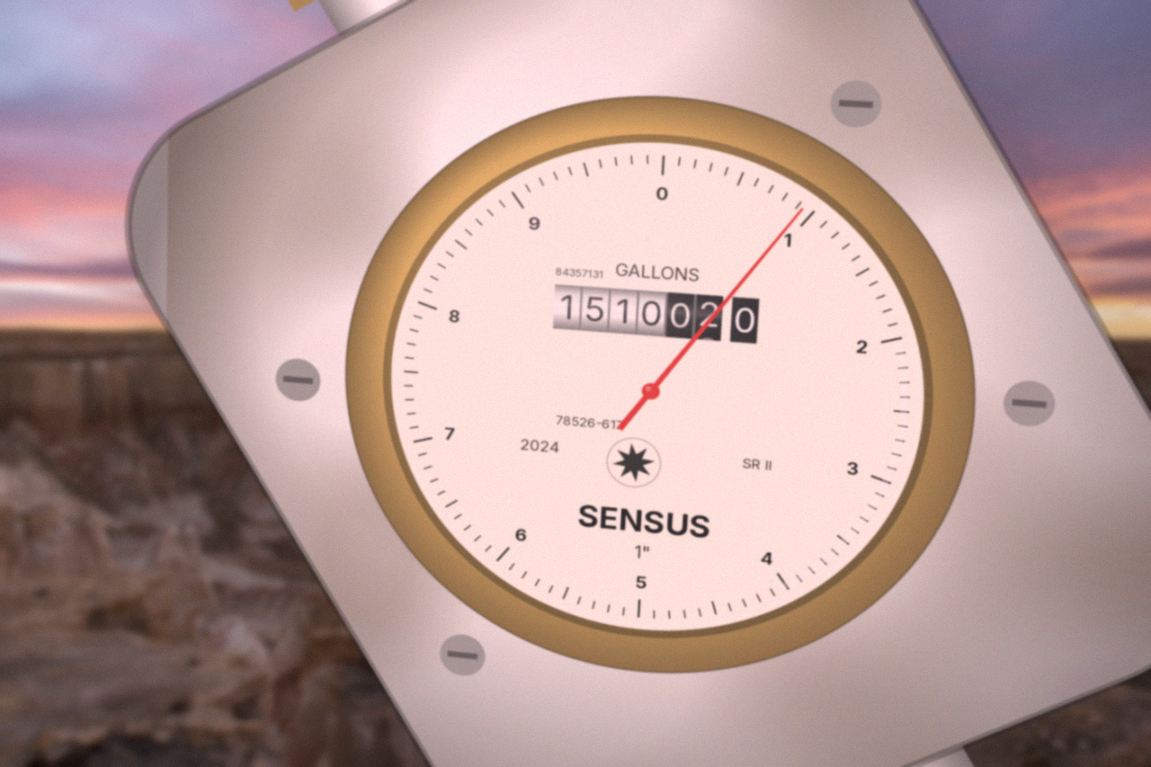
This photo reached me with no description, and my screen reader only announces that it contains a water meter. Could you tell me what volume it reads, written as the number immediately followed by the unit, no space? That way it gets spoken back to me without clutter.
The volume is 1510020.9gal
